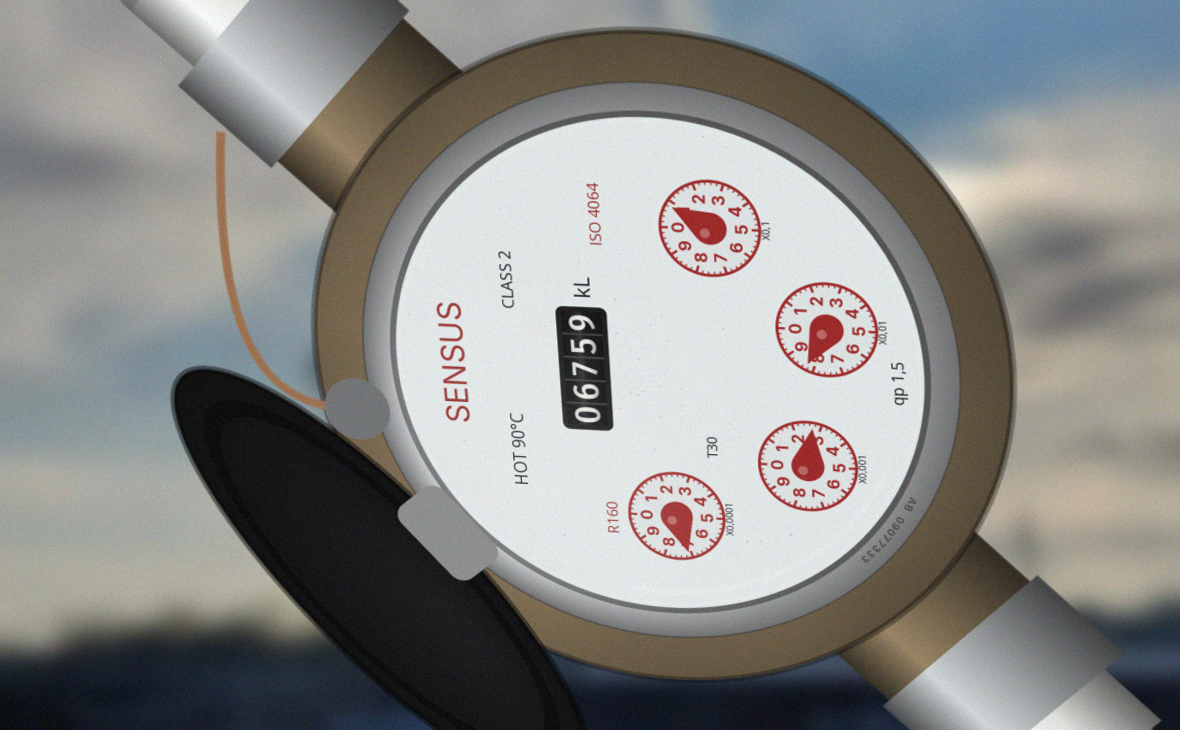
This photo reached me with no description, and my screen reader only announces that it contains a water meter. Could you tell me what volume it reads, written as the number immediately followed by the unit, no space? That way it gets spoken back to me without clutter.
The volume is 6759.0827kL
